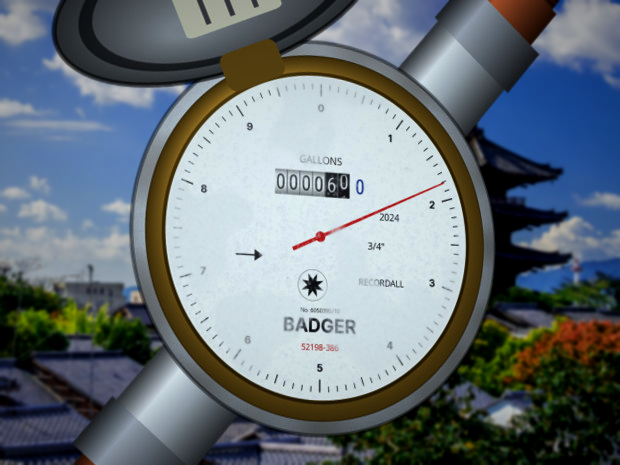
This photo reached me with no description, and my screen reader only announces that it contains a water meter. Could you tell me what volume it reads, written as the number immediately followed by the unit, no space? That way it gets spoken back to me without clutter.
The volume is 601.8gal
